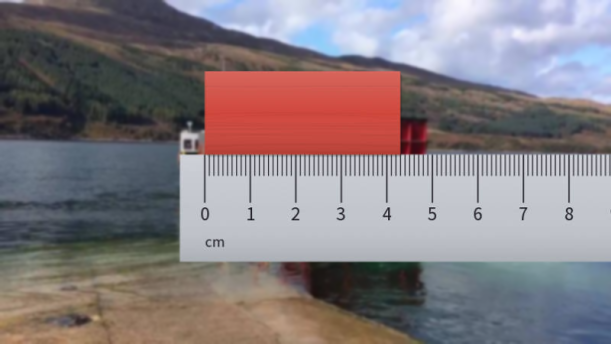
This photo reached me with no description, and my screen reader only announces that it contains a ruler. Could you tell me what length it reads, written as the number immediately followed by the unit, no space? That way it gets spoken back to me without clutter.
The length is 4.3cm
